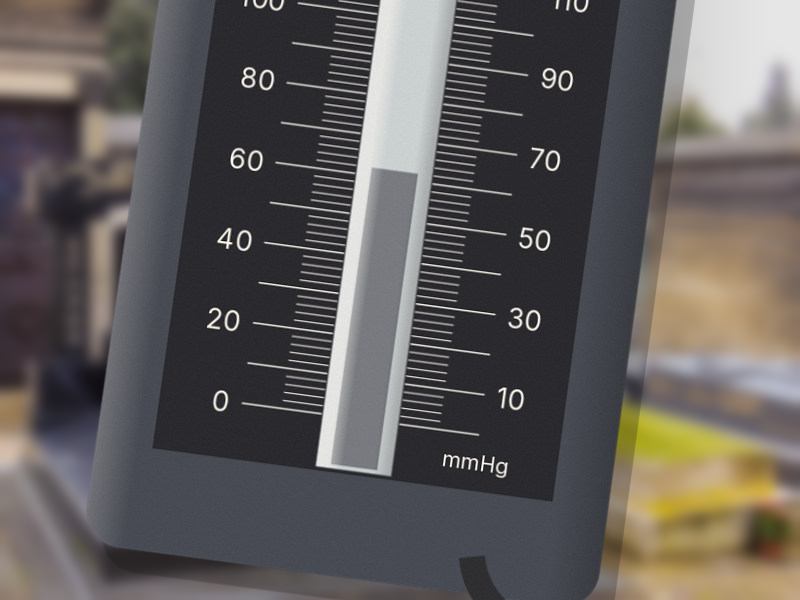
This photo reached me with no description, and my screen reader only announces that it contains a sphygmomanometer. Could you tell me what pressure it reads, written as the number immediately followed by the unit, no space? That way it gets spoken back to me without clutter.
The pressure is 62mmHg
